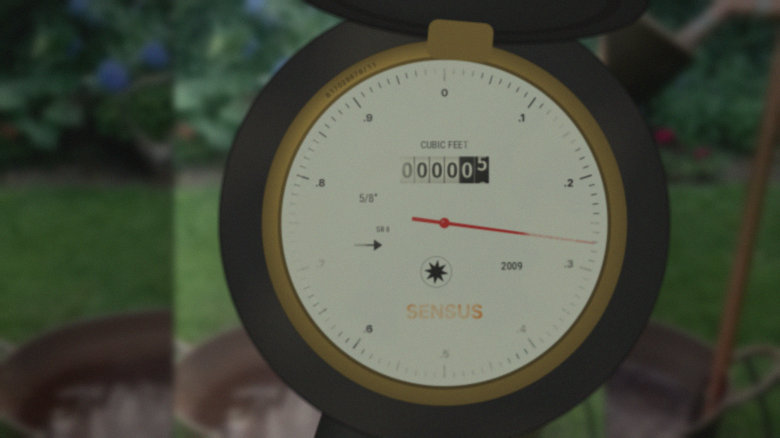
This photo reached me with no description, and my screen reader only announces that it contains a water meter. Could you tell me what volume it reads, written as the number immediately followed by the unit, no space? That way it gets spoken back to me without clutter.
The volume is 5.27ft³
